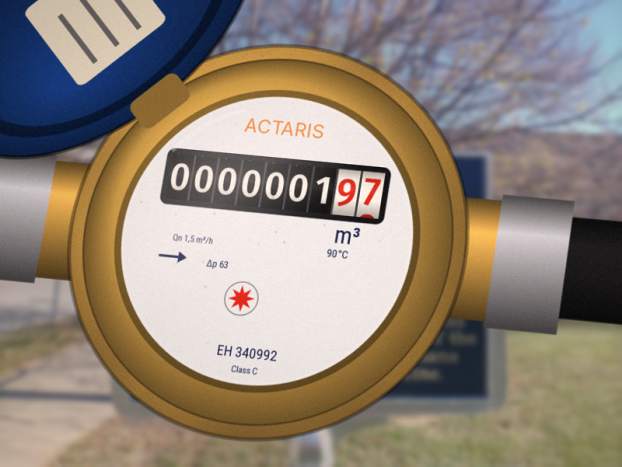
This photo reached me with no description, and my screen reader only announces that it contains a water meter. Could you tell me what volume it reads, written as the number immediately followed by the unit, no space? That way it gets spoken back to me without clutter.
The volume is 1.97m³
